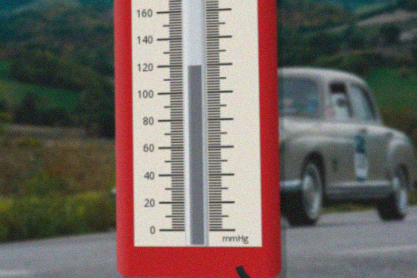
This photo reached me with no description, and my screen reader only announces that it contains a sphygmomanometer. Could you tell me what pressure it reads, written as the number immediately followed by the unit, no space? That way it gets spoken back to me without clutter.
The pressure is 120mmHg
